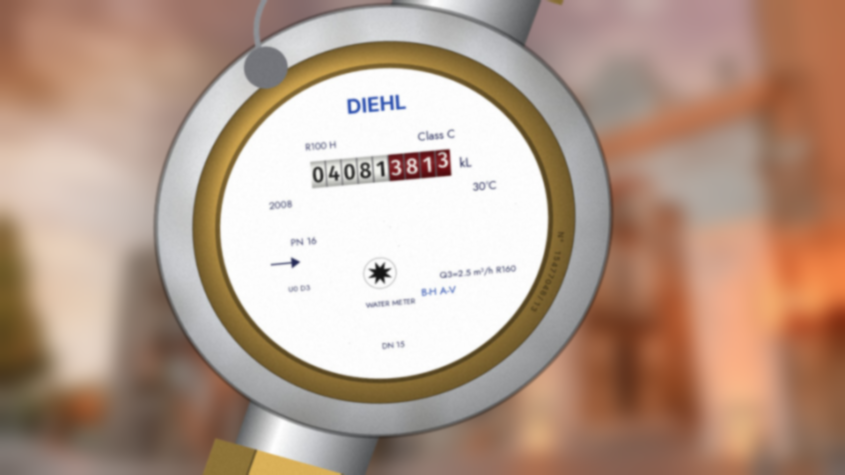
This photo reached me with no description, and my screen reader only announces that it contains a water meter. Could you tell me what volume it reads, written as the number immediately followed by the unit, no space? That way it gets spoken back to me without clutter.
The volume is 4081.3813kL
